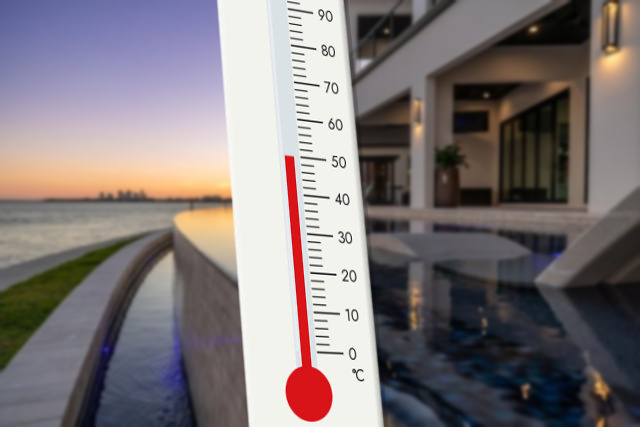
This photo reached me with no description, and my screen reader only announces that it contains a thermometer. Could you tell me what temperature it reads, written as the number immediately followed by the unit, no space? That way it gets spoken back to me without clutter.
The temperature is 50°C
